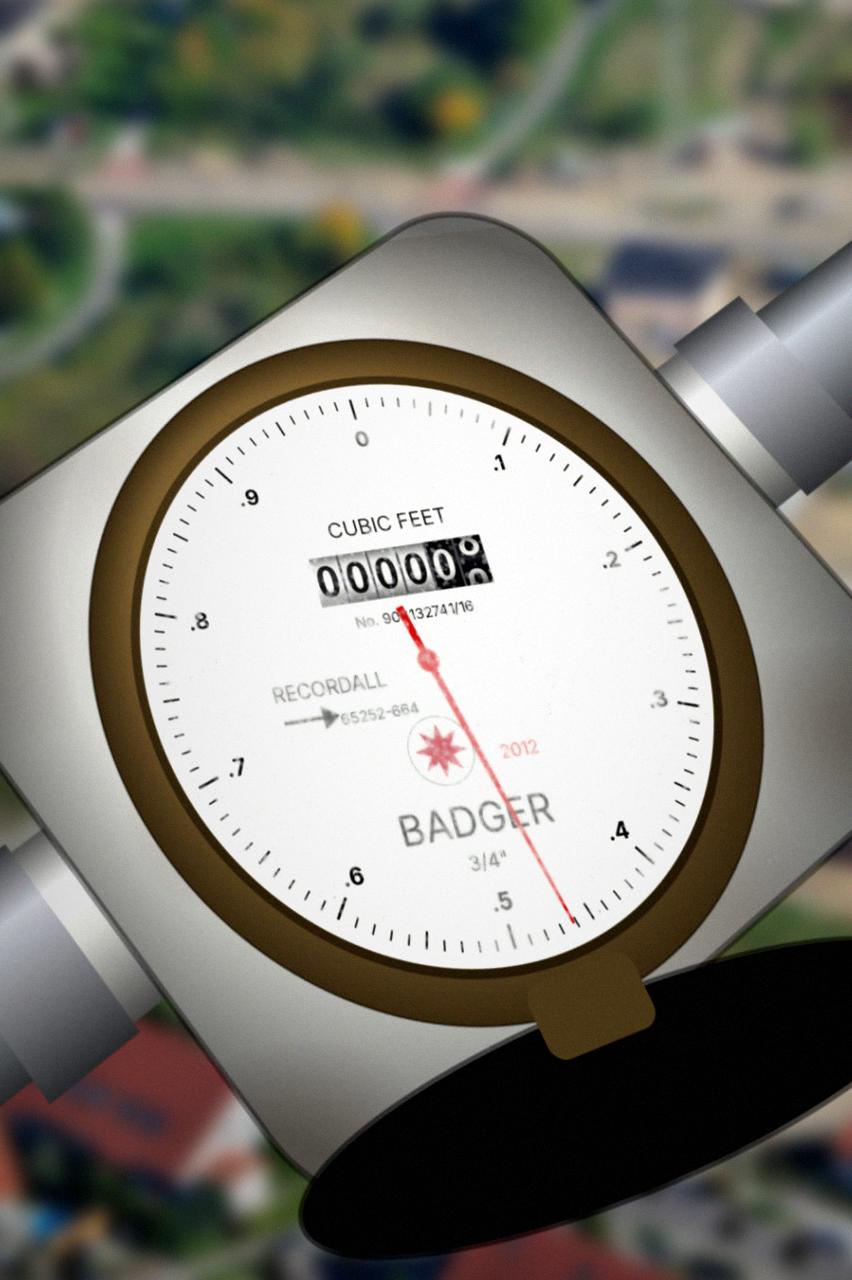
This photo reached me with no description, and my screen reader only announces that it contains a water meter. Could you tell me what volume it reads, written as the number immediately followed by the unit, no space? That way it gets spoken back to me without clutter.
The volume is 8.46ft³
